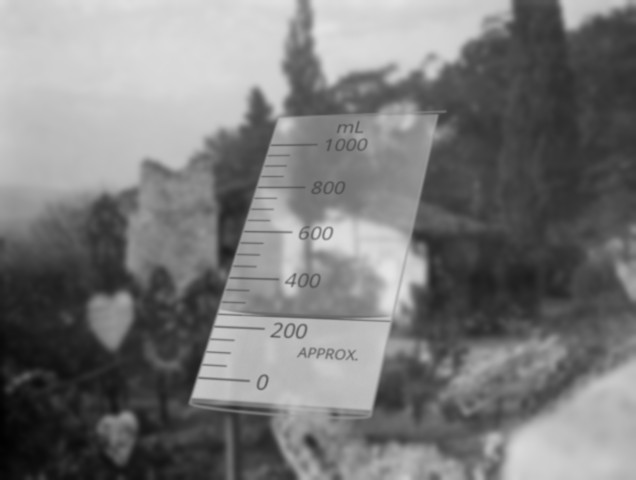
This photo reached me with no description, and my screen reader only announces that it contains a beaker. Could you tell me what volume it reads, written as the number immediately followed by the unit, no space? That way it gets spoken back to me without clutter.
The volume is 250mL
